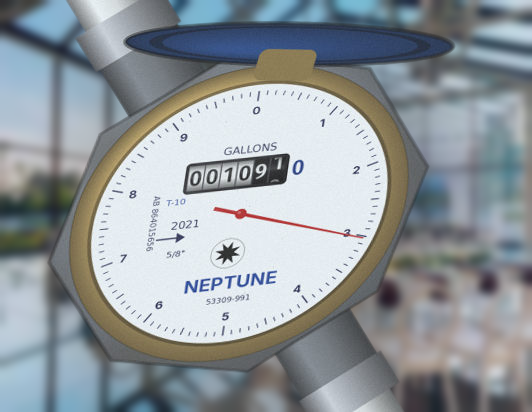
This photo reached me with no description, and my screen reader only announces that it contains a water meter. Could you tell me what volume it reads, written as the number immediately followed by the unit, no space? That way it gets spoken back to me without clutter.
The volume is 10913.0gal
